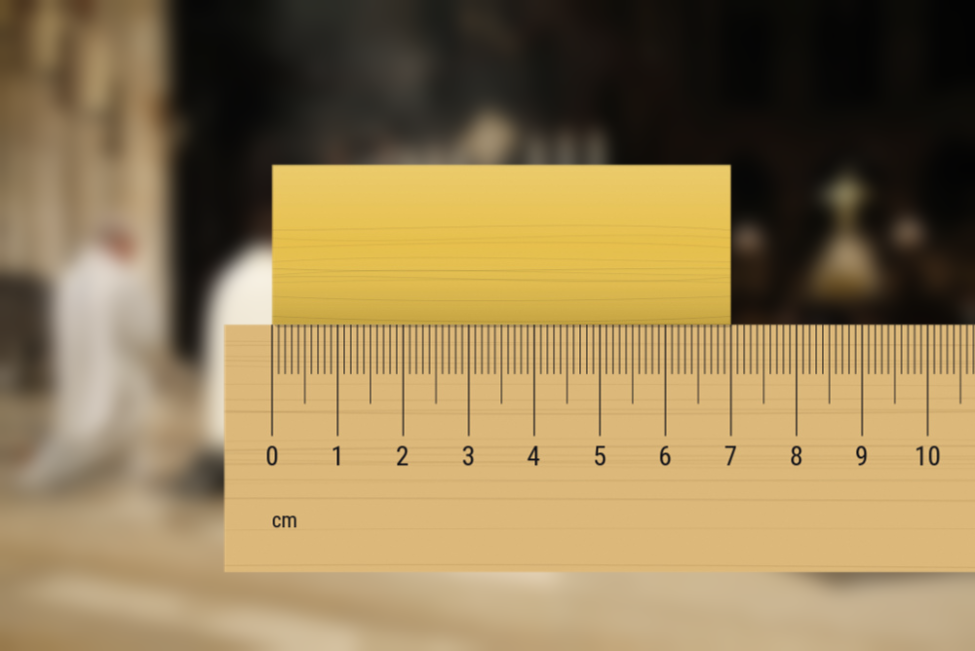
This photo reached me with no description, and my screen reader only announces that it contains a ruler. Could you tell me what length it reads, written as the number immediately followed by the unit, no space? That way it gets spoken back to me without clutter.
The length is 7cm
